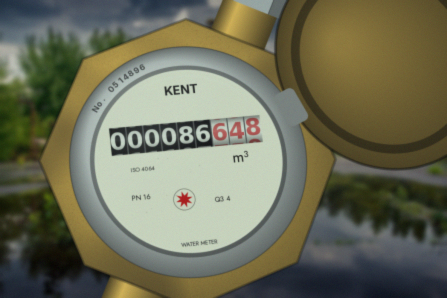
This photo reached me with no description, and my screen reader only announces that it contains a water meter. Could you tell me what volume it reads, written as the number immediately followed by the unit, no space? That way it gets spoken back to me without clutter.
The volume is 86.648m³
